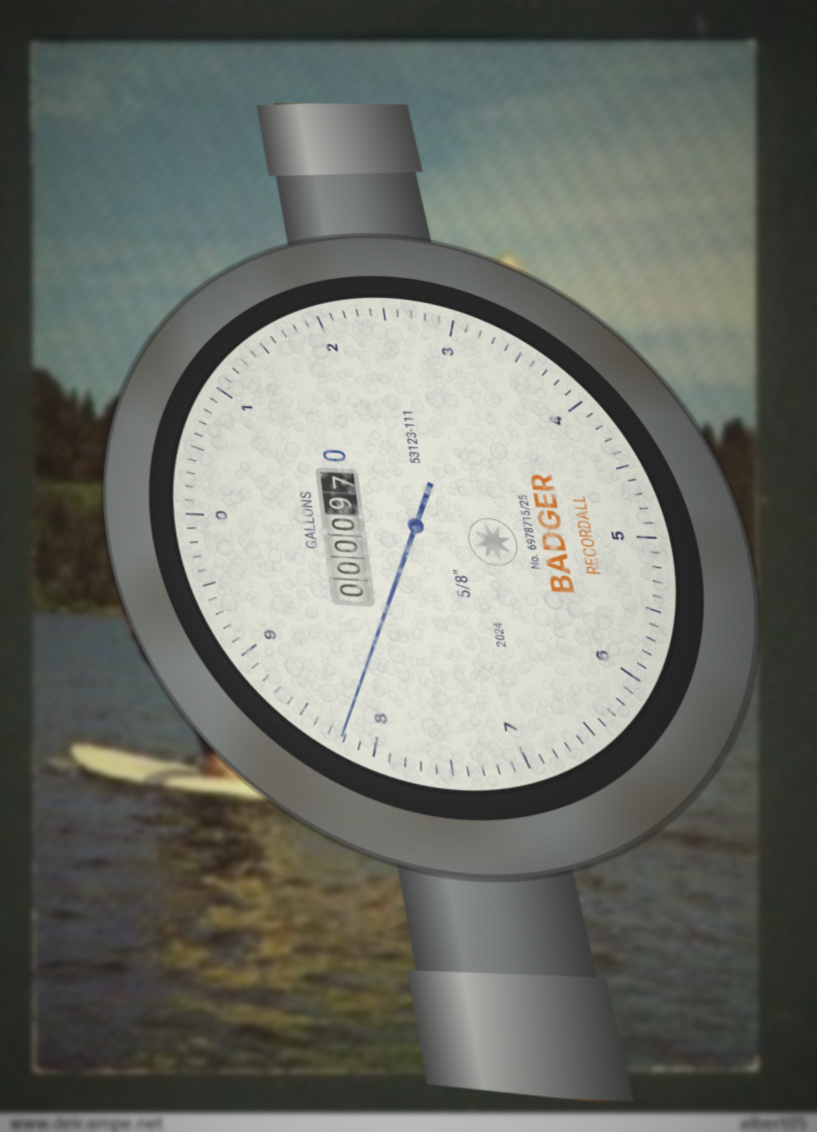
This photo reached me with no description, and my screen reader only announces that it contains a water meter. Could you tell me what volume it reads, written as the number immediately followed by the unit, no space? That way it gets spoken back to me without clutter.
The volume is 968.2gal
